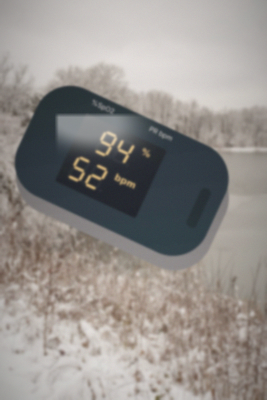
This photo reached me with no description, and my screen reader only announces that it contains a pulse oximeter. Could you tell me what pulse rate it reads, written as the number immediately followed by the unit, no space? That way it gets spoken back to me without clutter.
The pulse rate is 52bpm
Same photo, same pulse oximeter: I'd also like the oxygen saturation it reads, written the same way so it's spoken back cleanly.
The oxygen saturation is 94%
